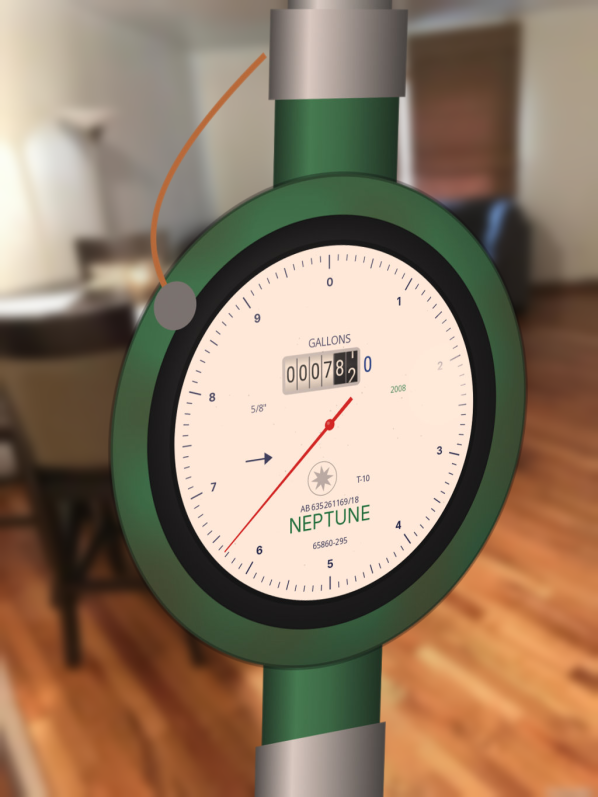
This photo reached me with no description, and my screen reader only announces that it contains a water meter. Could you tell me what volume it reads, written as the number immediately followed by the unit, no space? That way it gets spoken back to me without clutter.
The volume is 7816.3gal
